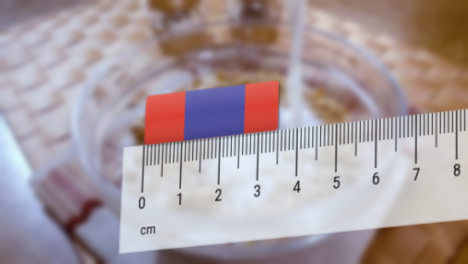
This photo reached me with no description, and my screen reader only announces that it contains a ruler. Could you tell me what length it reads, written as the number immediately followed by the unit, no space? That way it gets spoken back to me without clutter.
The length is 3.5cm
